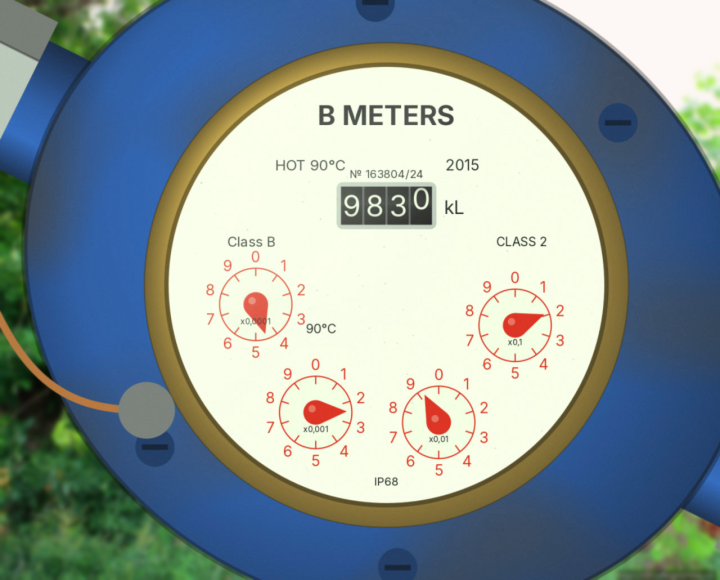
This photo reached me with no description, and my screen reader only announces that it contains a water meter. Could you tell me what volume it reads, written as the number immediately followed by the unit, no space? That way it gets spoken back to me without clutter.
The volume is 9830.1924kL
